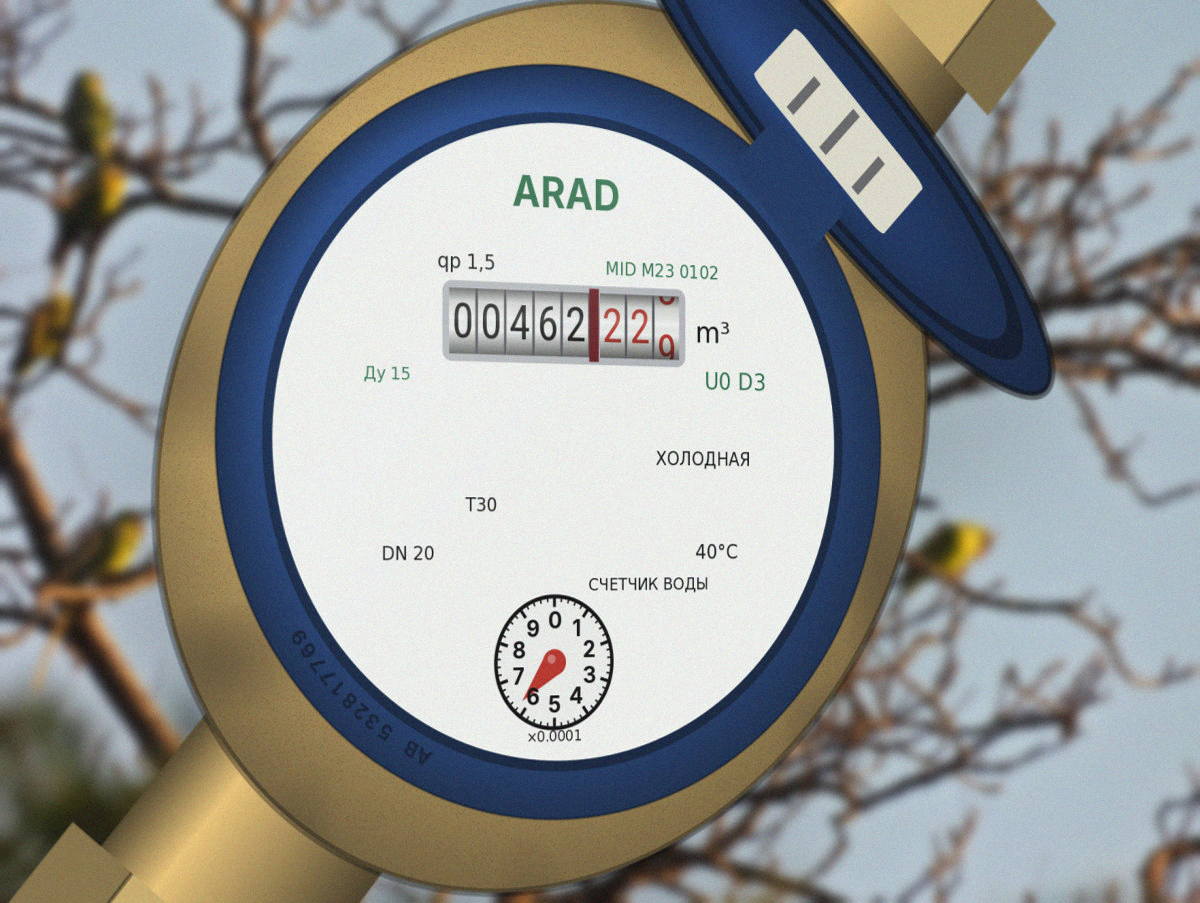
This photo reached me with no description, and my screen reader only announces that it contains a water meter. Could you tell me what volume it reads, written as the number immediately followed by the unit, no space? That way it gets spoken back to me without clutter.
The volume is 462.2286m³
